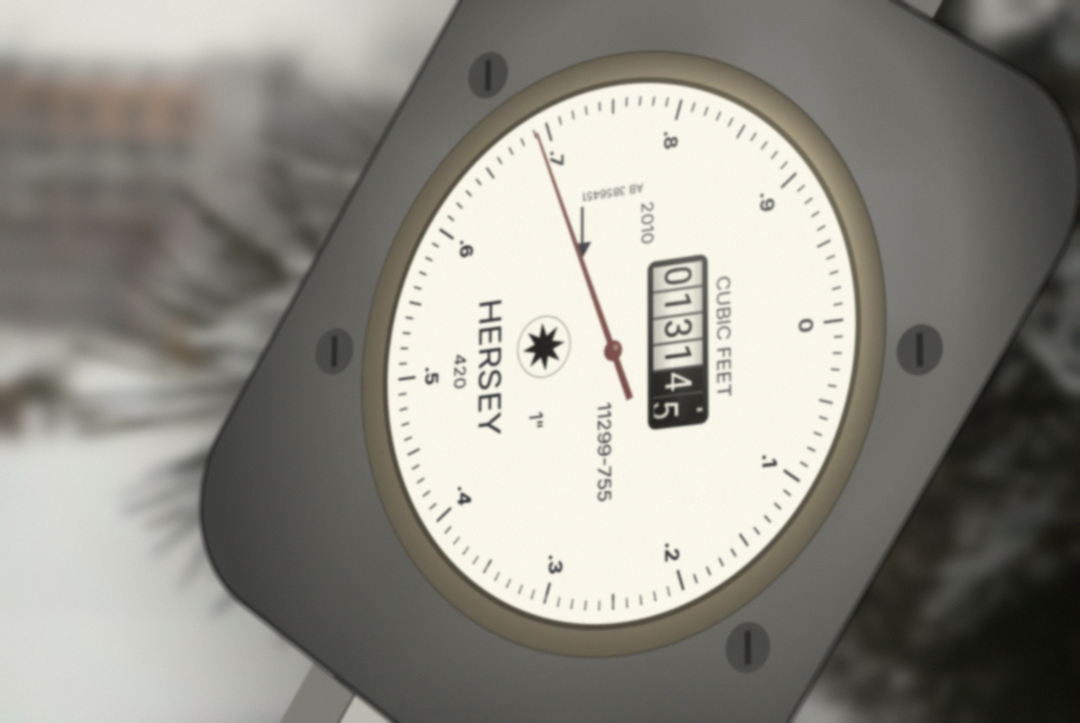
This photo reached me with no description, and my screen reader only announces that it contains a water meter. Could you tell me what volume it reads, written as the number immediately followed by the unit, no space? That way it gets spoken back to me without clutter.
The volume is 13144.69ft³
